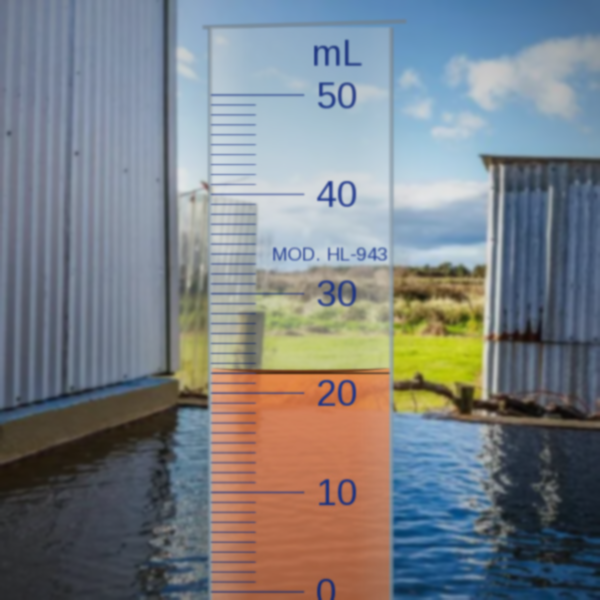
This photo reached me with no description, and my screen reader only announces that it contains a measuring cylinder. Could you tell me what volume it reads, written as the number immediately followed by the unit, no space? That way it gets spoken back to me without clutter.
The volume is 22mL
